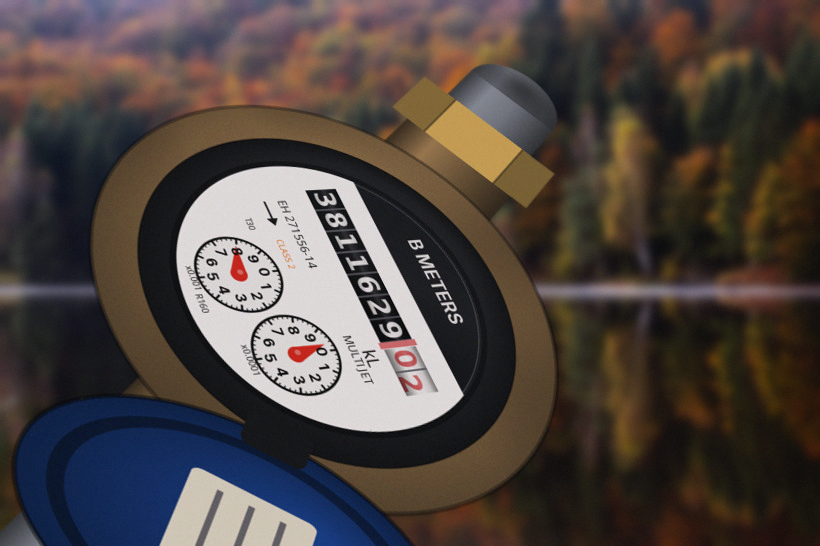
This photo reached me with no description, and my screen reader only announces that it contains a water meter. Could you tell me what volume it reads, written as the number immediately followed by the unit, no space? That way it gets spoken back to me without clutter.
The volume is 3811629.0179kL
